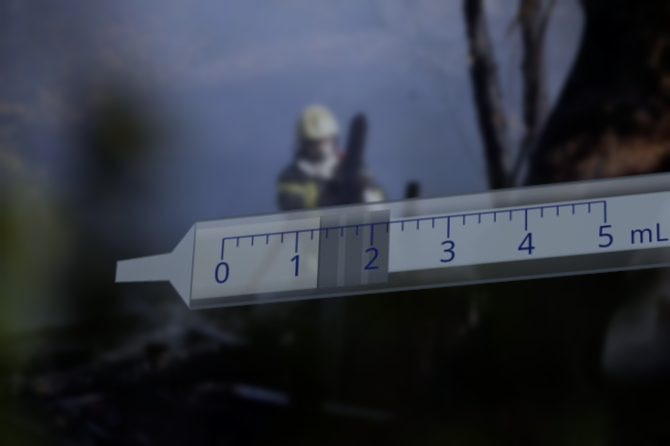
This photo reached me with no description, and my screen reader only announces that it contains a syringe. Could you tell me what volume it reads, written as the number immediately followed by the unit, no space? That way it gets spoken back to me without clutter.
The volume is 1.3mL
